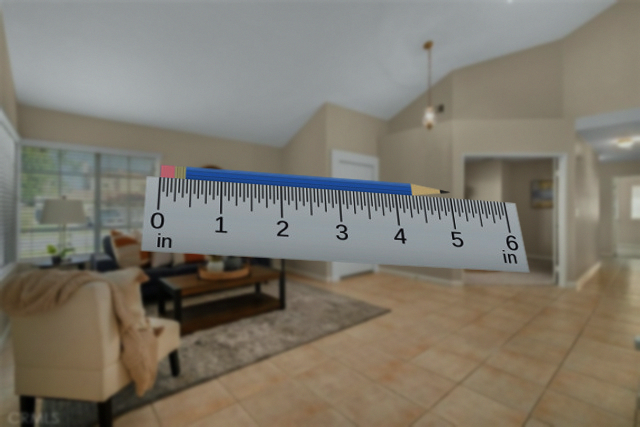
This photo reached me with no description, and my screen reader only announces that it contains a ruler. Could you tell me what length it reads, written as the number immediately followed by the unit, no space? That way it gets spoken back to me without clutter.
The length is 5in
